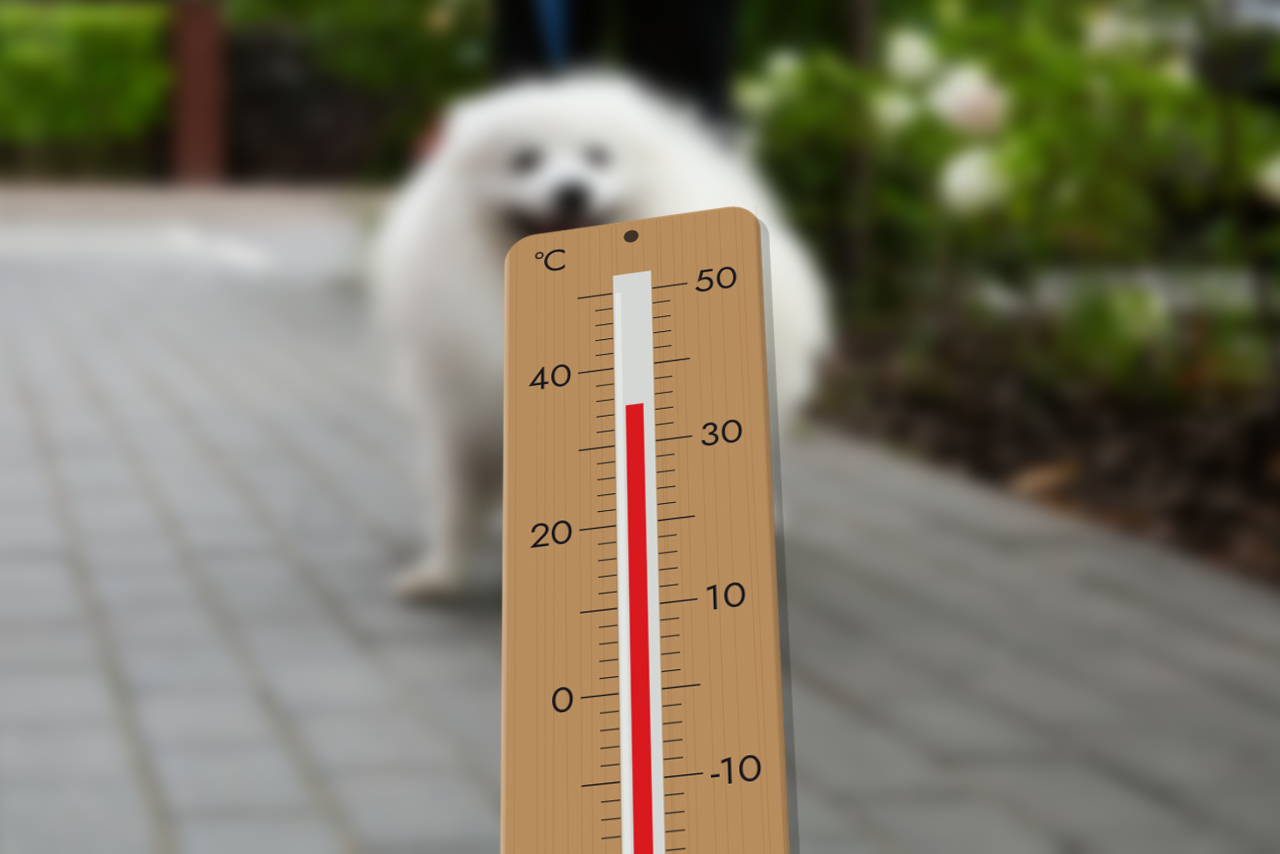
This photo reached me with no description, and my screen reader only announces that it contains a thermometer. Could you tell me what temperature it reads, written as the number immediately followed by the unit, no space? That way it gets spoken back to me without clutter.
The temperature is 35°C
